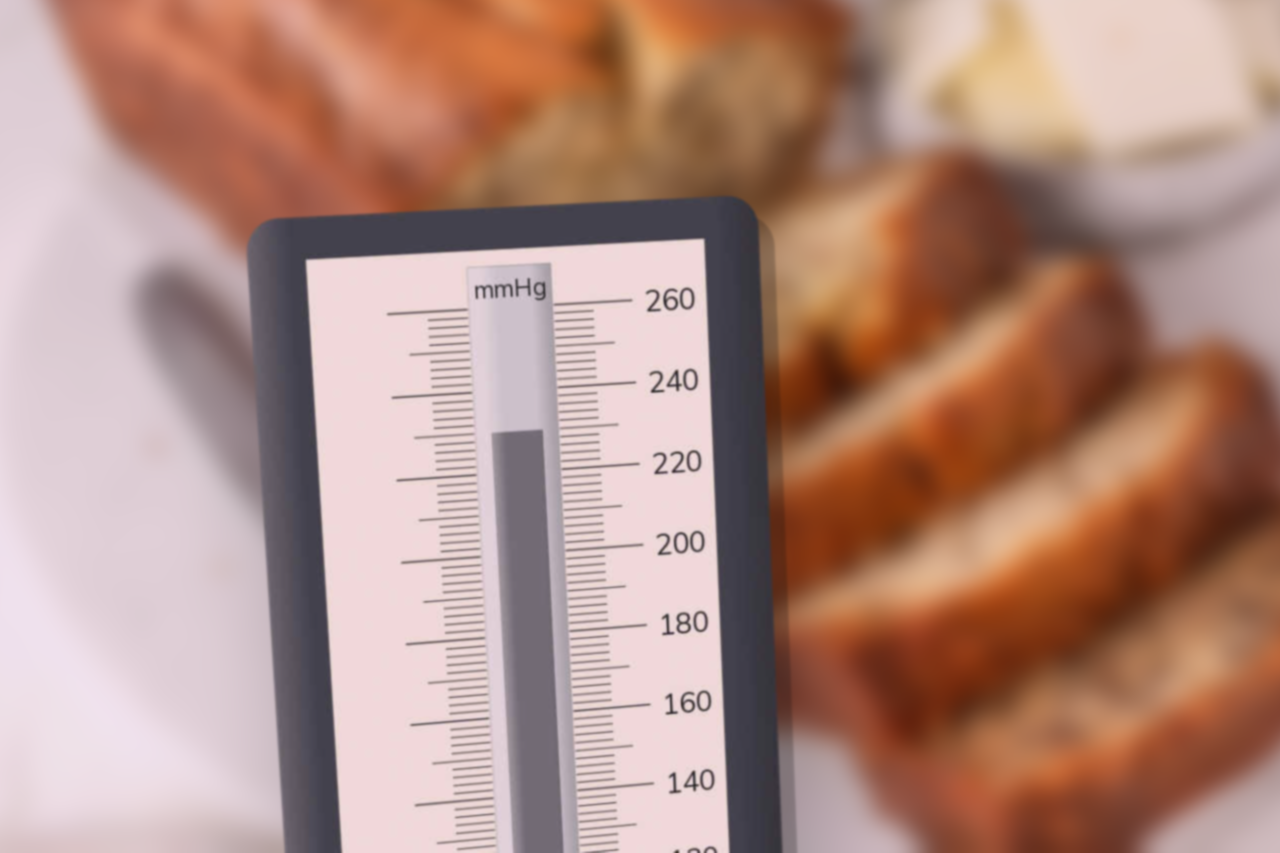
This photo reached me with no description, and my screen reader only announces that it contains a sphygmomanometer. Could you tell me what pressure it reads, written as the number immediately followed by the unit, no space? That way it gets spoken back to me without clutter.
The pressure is 230mmHg
